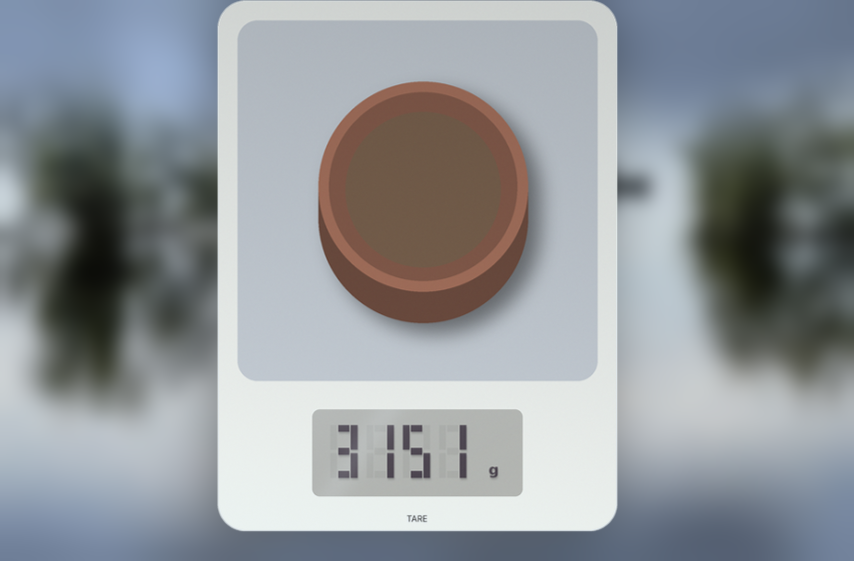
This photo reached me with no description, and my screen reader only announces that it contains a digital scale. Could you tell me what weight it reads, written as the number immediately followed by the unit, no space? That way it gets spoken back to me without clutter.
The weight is 3151g
